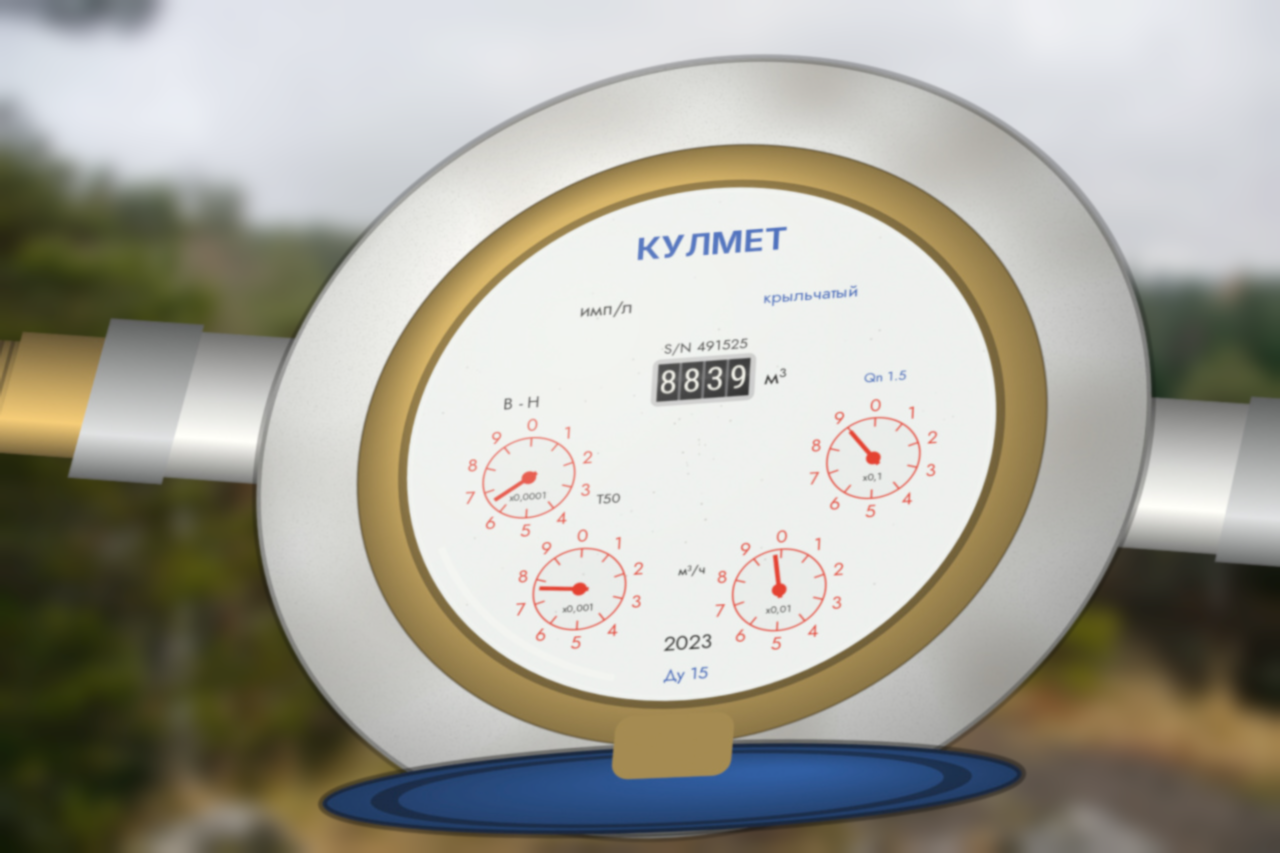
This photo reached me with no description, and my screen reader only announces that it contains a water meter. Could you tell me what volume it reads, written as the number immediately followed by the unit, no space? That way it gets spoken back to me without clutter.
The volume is 8839.8976m³
